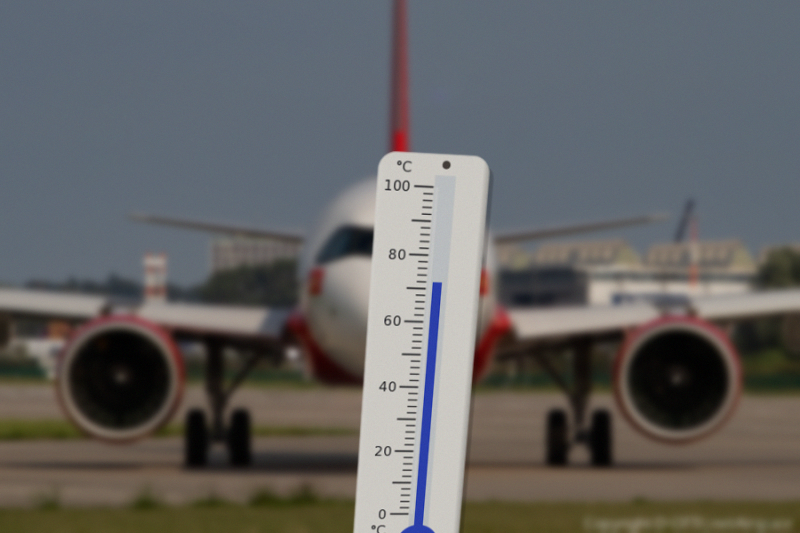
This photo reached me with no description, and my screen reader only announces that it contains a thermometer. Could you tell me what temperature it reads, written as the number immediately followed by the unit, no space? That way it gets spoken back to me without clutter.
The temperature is 72°C
